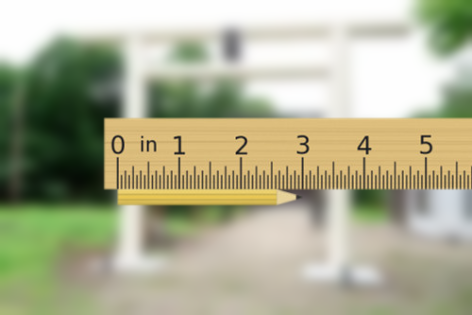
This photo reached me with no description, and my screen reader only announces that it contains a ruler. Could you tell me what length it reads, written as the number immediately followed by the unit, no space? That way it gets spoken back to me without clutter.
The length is 3in
